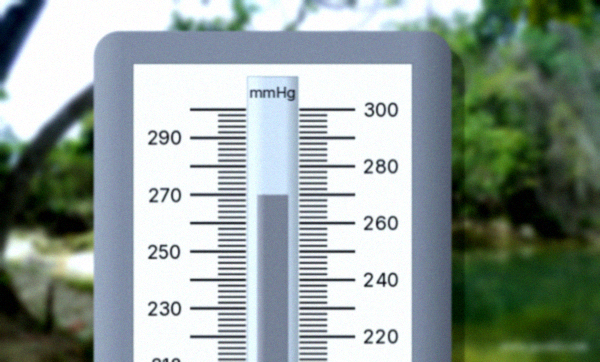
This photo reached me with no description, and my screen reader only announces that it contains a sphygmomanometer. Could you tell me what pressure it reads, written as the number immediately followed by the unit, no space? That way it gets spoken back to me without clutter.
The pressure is 270mmHg
